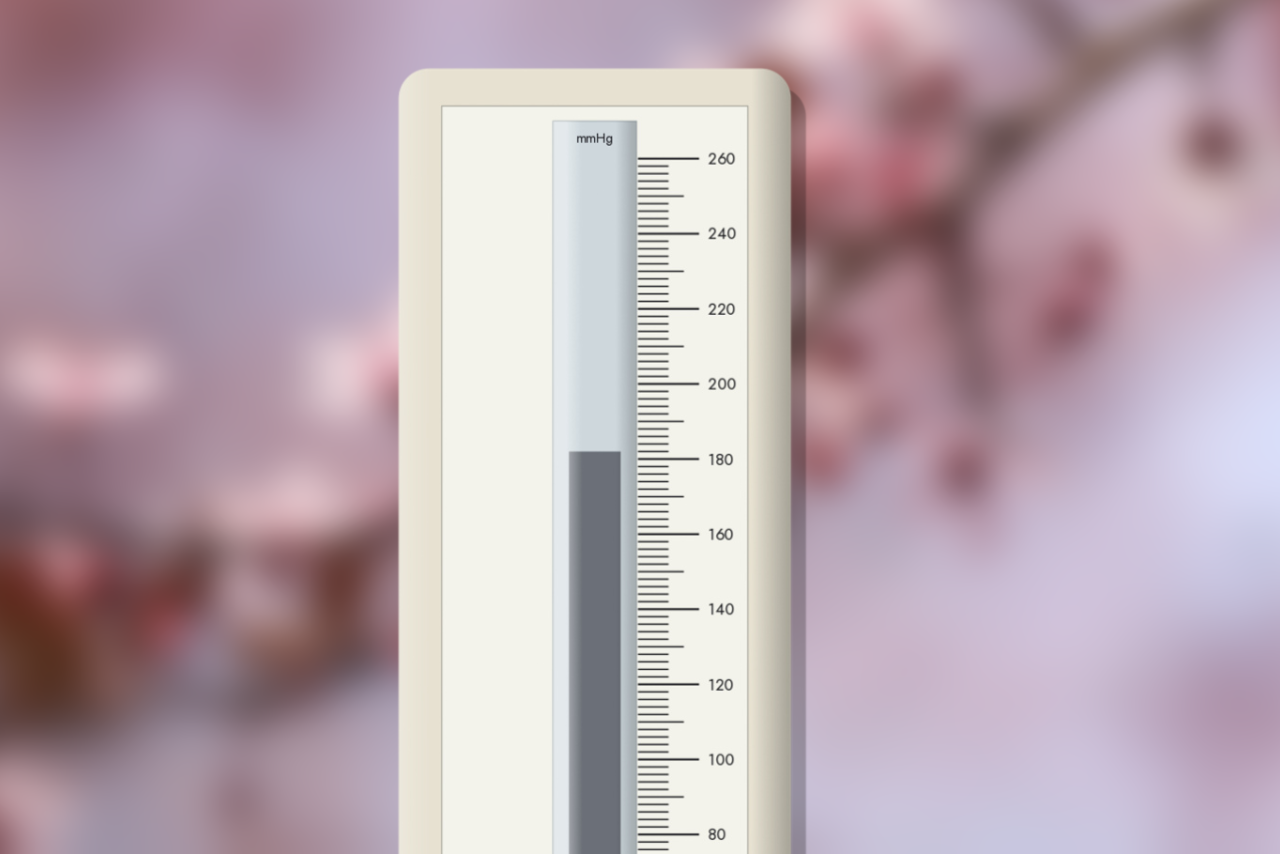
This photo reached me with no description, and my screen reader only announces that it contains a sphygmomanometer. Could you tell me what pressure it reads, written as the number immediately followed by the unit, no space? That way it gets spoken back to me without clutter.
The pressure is 182mmHg
